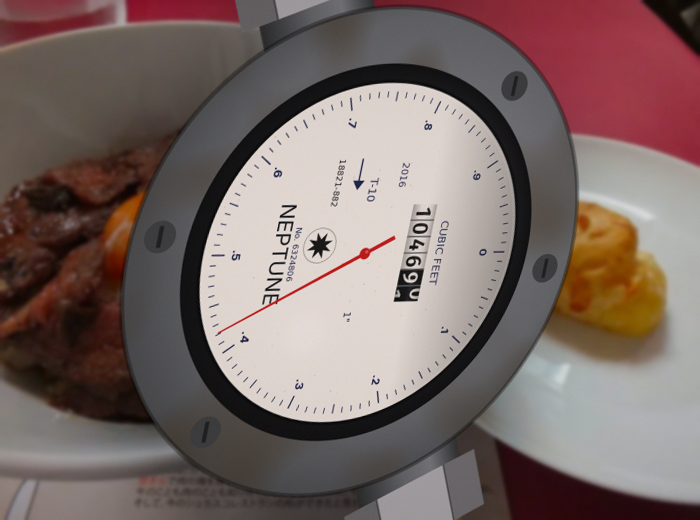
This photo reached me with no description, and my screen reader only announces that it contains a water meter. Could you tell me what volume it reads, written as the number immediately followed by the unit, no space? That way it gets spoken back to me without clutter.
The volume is 104690.42ft³
